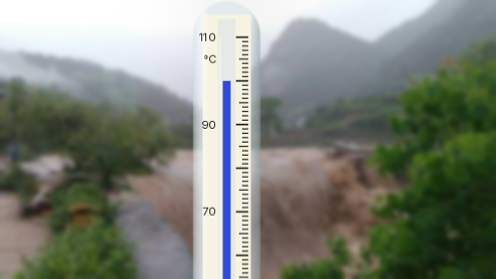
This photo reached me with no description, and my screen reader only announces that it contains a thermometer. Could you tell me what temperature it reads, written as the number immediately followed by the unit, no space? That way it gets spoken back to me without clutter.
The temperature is 100°C
